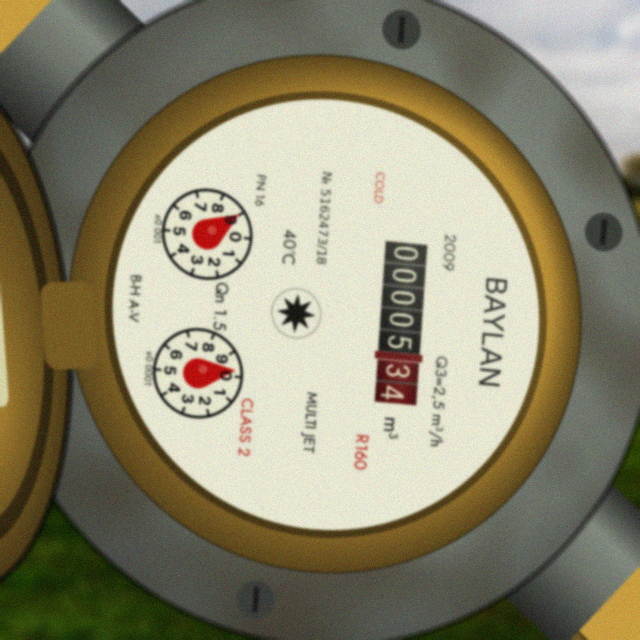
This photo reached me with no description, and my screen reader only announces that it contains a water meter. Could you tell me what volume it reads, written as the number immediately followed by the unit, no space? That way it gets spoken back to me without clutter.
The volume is 5.3389m³
